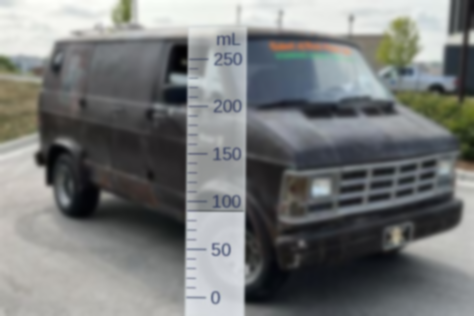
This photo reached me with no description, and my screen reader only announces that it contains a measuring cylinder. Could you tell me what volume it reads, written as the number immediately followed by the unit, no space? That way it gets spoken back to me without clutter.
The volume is 90mL
